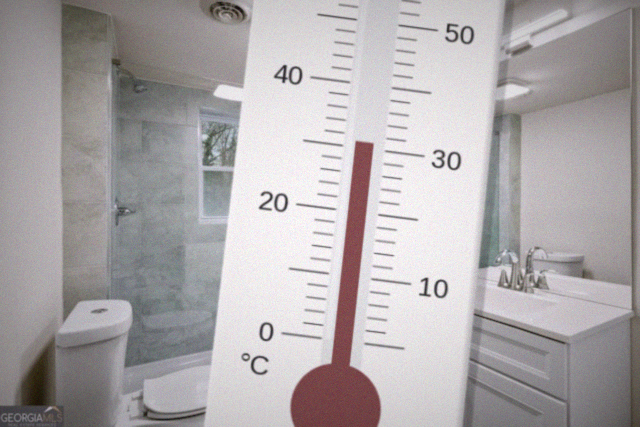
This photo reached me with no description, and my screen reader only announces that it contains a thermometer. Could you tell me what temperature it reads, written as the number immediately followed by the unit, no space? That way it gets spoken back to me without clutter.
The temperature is 31°C
